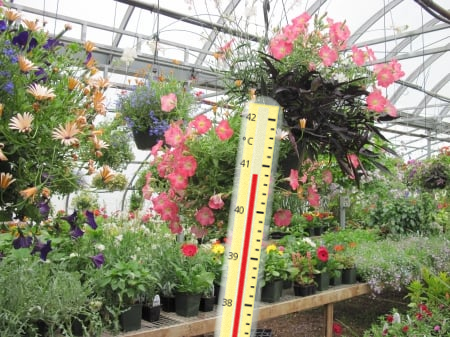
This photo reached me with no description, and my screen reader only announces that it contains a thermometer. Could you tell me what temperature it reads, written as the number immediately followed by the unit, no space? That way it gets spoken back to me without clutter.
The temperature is 40.8°C
